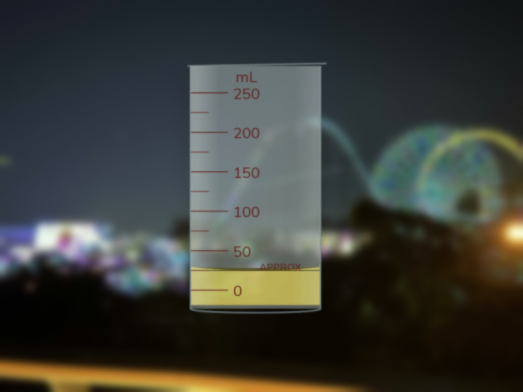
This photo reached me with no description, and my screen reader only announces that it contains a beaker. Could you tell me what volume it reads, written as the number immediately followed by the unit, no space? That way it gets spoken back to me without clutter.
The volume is 25mL
